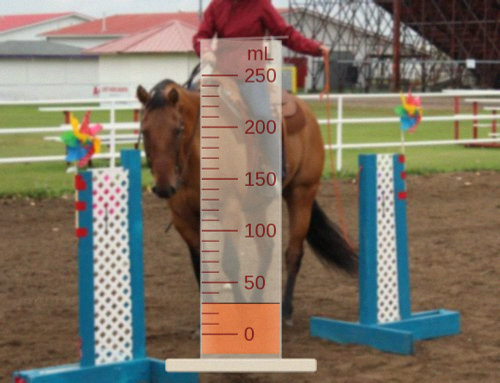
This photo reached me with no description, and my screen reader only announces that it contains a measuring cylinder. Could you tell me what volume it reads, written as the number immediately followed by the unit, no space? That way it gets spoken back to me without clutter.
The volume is 30mL
